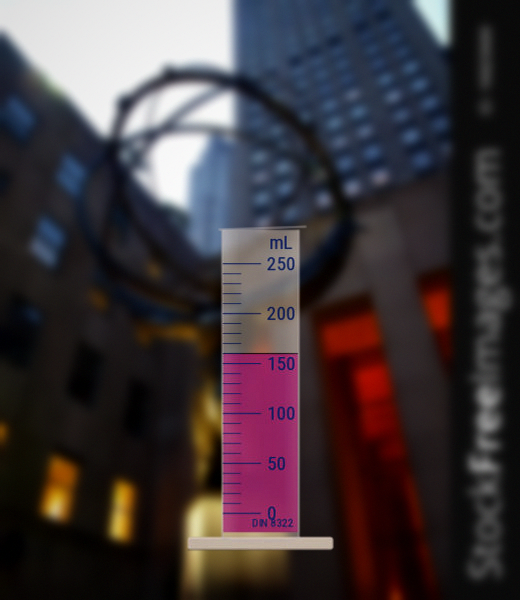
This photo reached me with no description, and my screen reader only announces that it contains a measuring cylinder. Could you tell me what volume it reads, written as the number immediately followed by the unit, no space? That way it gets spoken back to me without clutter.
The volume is 160mL
